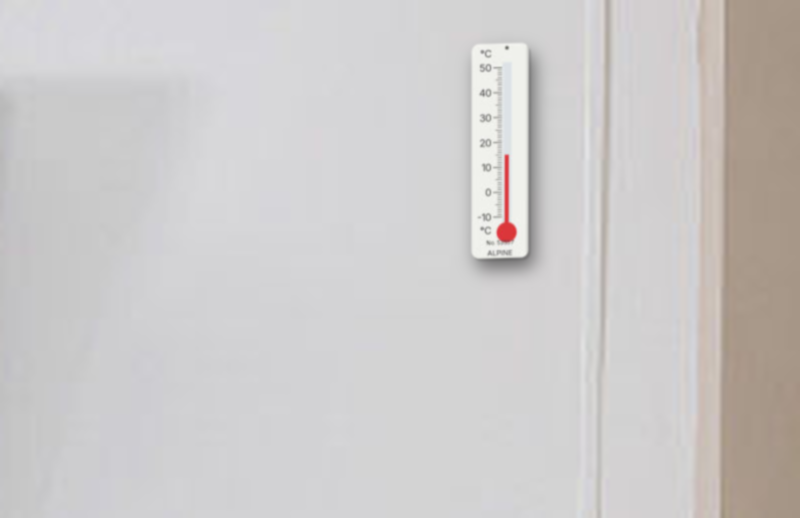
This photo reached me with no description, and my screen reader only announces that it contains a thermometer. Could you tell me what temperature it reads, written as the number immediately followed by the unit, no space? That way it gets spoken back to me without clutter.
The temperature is 15°C
